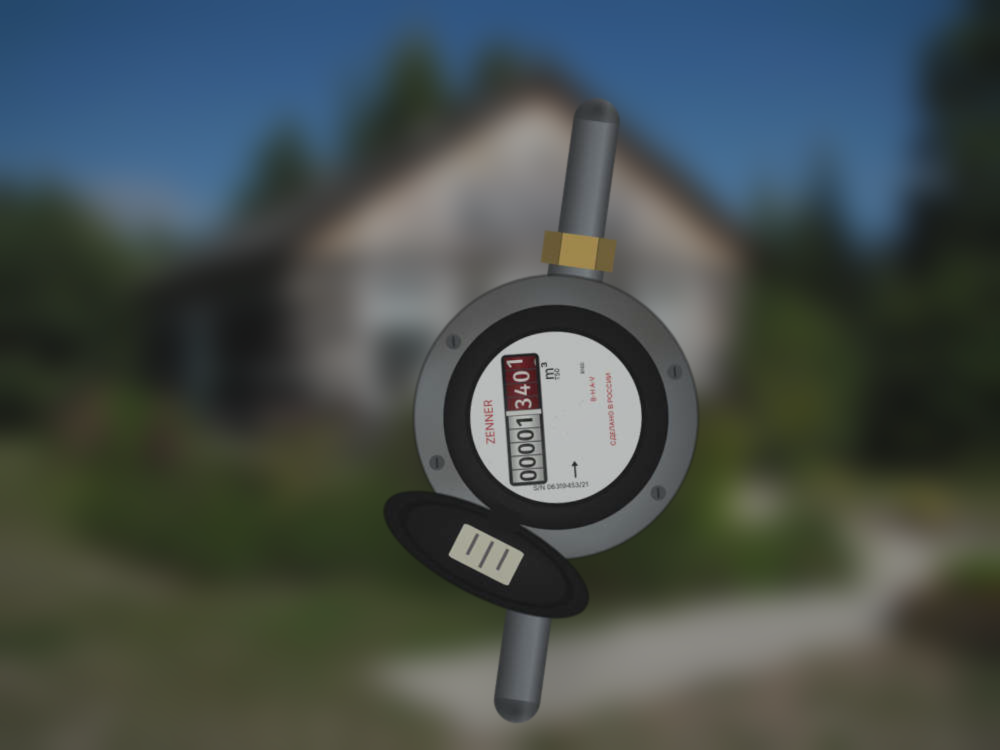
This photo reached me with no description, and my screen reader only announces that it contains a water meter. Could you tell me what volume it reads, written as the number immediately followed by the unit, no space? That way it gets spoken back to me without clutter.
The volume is 1.3401m³
